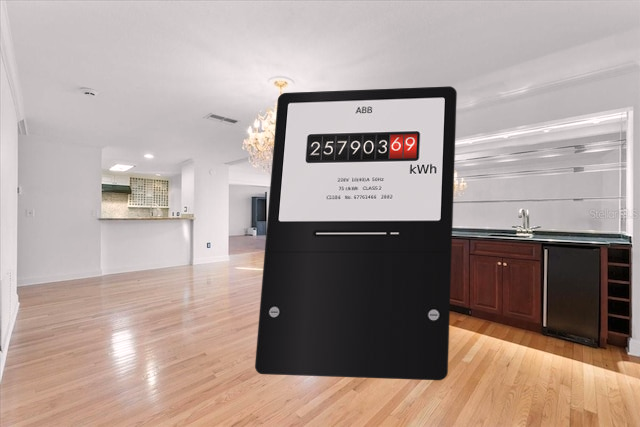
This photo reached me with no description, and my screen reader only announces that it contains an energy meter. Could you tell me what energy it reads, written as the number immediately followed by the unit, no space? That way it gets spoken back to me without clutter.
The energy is 257903.69kWh
